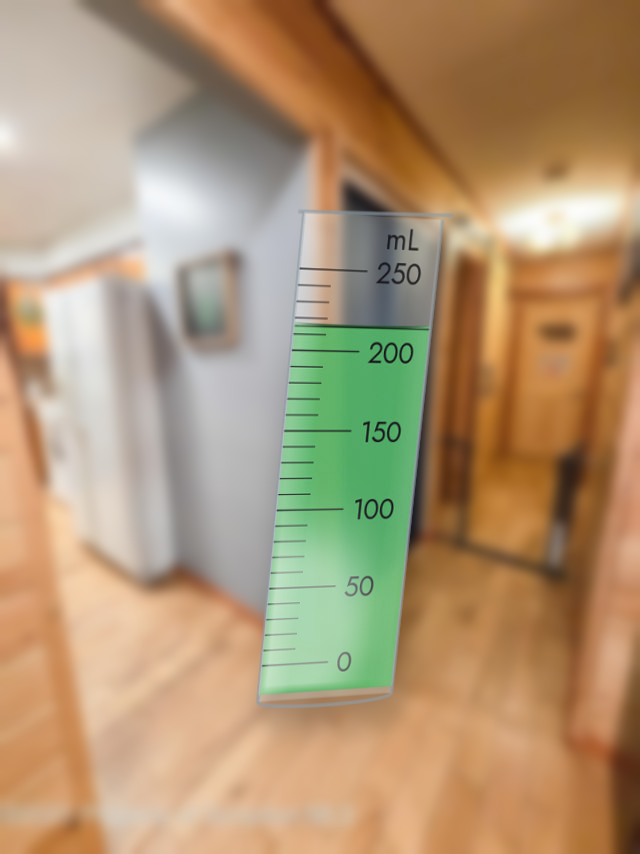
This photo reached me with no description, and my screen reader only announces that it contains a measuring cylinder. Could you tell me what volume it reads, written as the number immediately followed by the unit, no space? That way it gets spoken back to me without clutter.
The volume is 215mL
